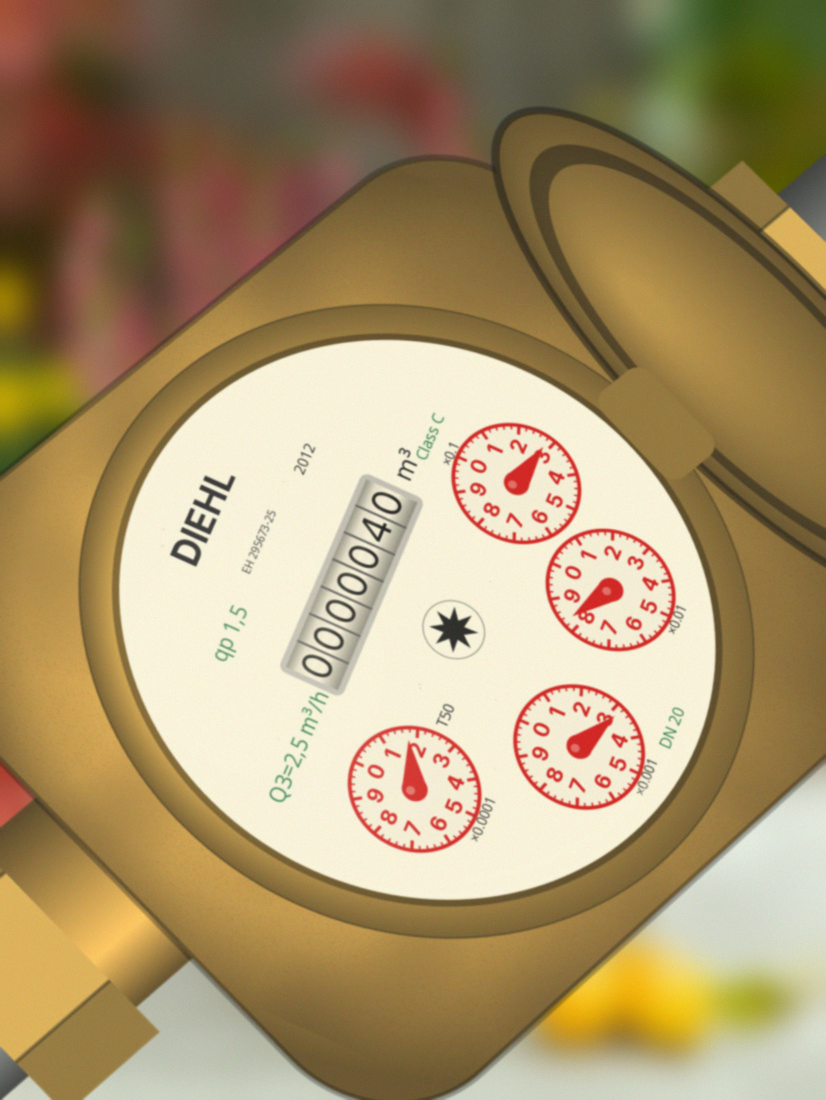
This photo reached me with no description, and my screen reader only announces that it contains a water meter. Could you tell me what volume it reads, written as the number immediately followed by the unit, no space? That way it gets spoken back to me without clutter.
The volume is 40.2831m³
